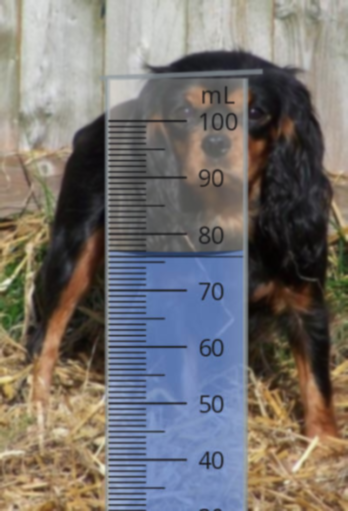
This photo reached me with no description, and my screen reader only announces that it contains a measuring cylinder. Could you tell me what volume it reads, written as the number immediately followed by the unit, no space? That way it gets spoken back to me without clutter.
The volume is 76mL
